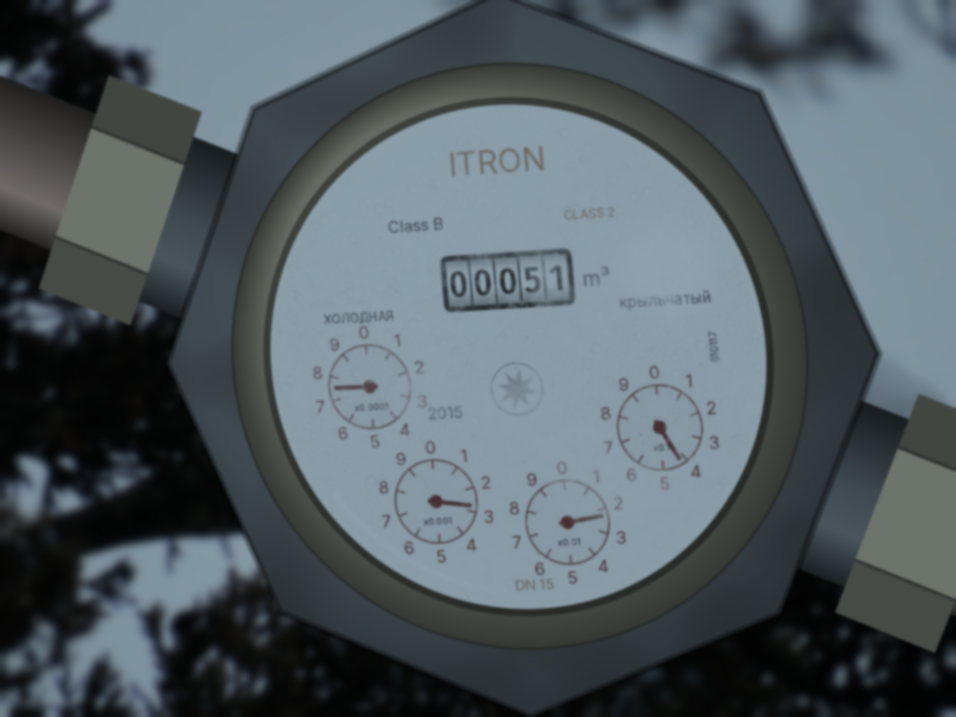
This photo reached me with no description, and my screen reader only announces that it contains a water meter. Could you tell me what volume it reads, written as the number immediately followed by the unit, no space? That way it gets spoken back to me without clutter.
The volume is 51.4227m³
